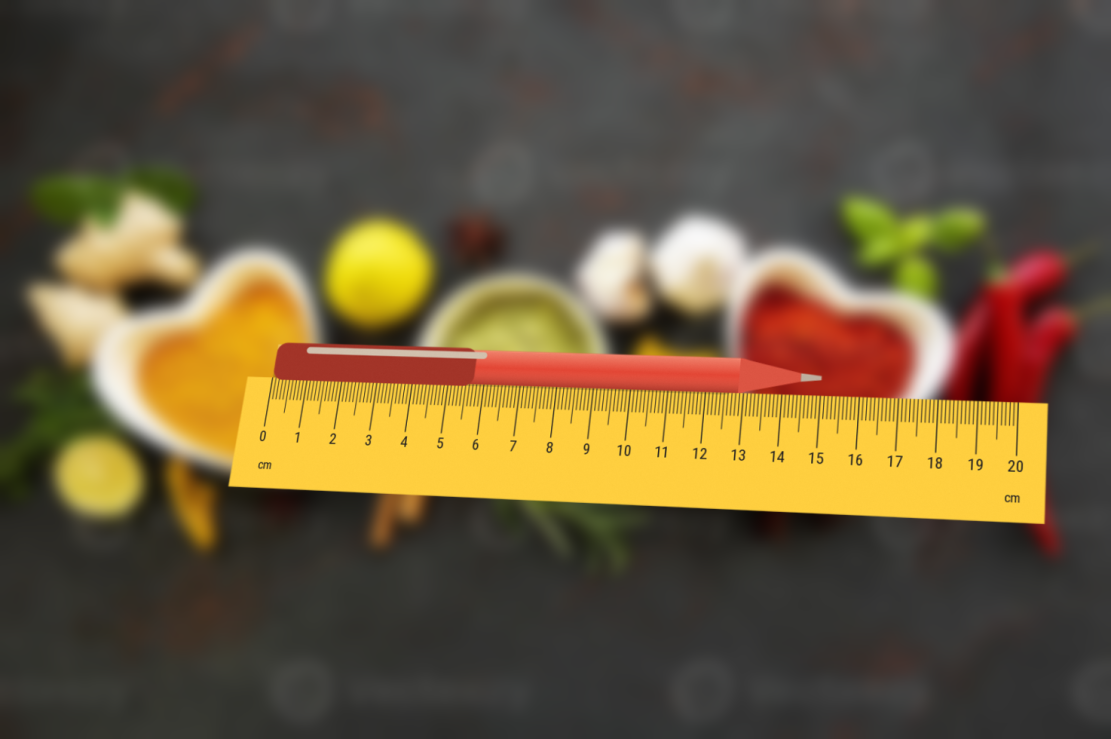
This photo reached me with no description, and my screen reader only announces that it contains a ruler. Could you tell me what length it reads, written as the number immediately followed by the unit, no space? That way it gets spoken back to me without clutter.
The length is 15cm
